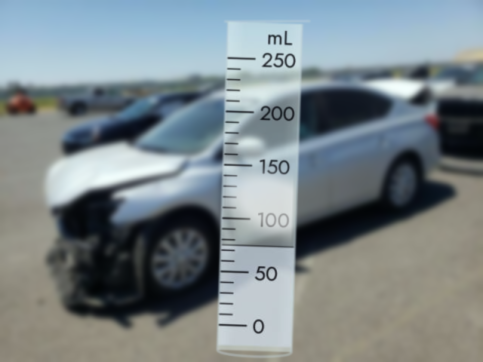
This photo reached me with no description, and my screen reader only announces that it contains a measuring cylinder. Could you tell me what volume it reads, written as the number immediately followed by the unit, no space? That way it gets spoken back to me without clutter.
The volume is 75mL
